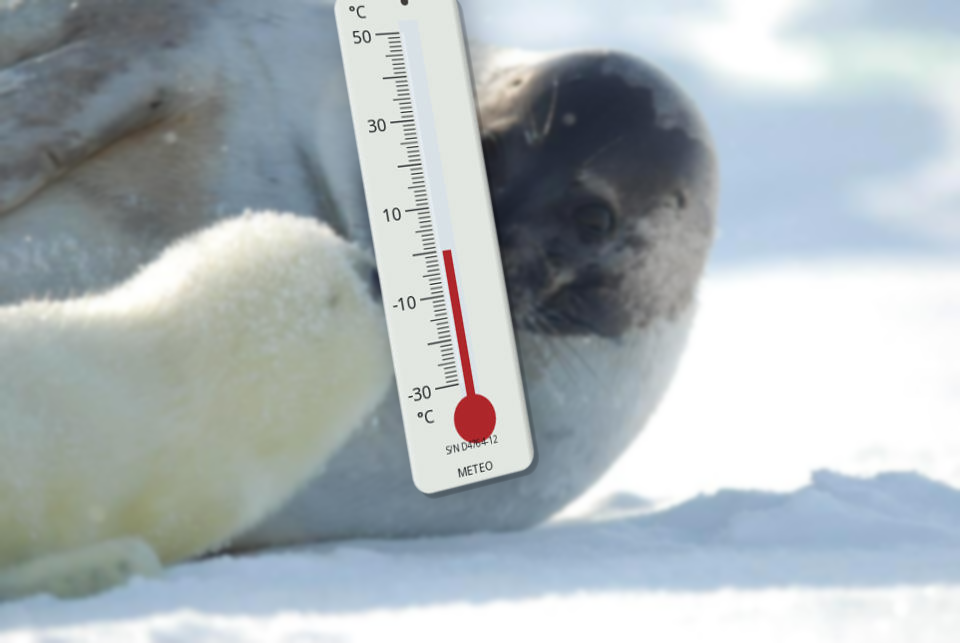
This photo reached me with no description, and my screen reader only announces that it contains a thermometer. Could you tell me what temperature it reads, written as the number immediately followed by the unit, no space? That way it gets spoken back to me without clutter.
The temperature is 0°C
